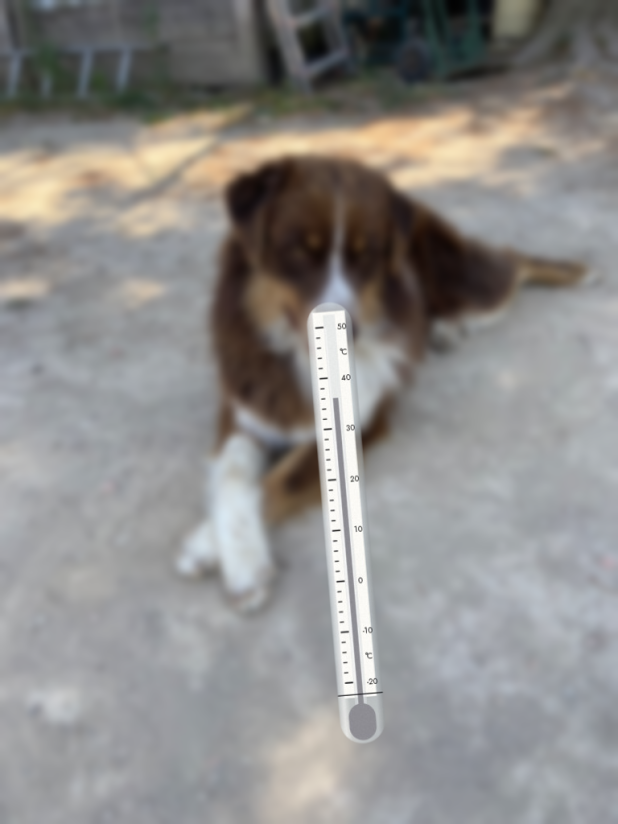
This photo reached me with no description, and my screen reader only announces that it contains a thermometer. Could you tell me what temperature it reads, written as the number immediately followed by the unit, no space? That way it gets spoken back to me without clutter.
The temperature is 36°C
